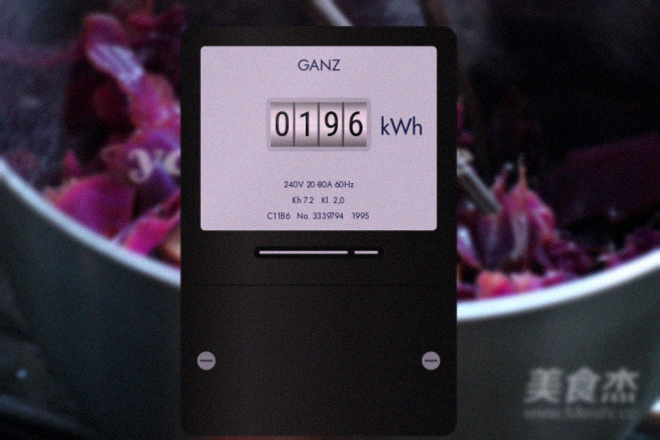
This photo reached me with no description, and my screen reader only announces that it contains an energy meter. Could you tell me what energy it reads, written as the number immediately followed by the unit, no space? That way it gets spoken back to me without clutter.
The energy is 196kWh
